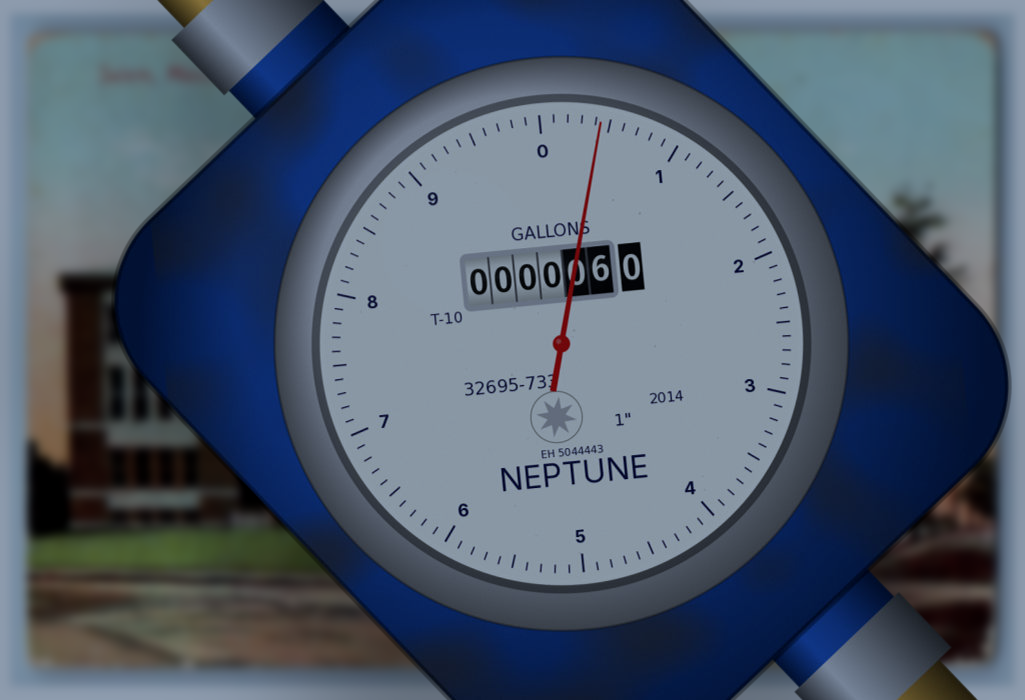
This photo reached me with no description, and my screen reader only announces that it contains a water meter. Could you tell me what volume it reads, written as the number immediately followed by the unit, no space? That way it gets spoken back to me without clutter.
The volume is 60.4gal
